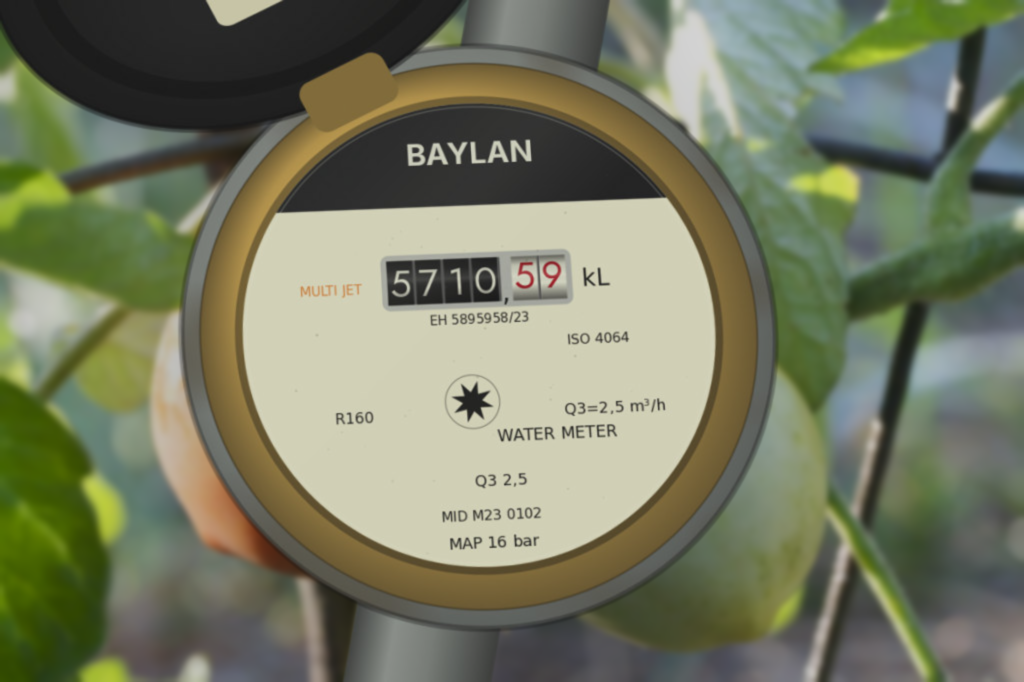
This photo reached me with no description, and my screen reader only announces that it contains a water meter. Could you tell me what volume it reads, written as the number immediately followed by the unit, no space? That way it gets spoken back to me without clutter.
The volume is 5710.59kL
